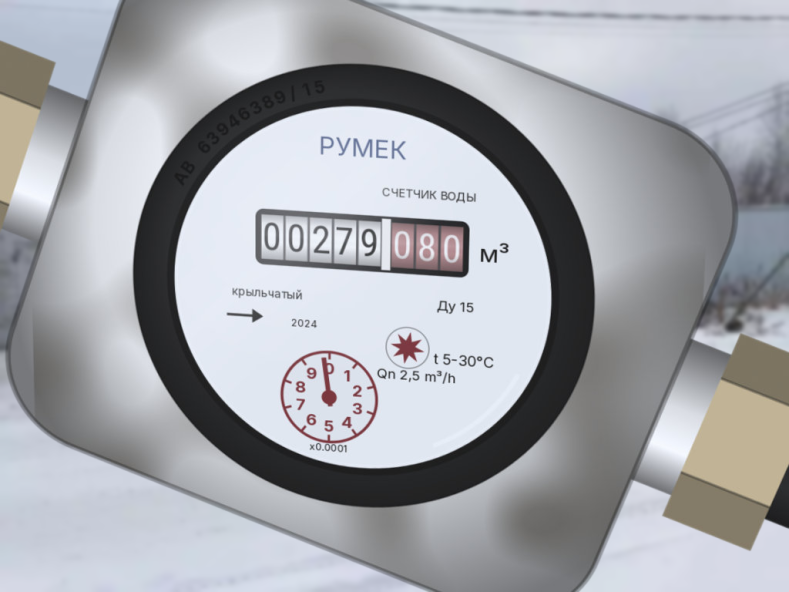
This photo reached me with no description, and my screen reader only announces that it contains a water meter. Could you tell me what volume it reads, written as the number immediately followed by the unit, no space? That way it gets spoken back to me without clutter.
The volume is 279.0799m³
